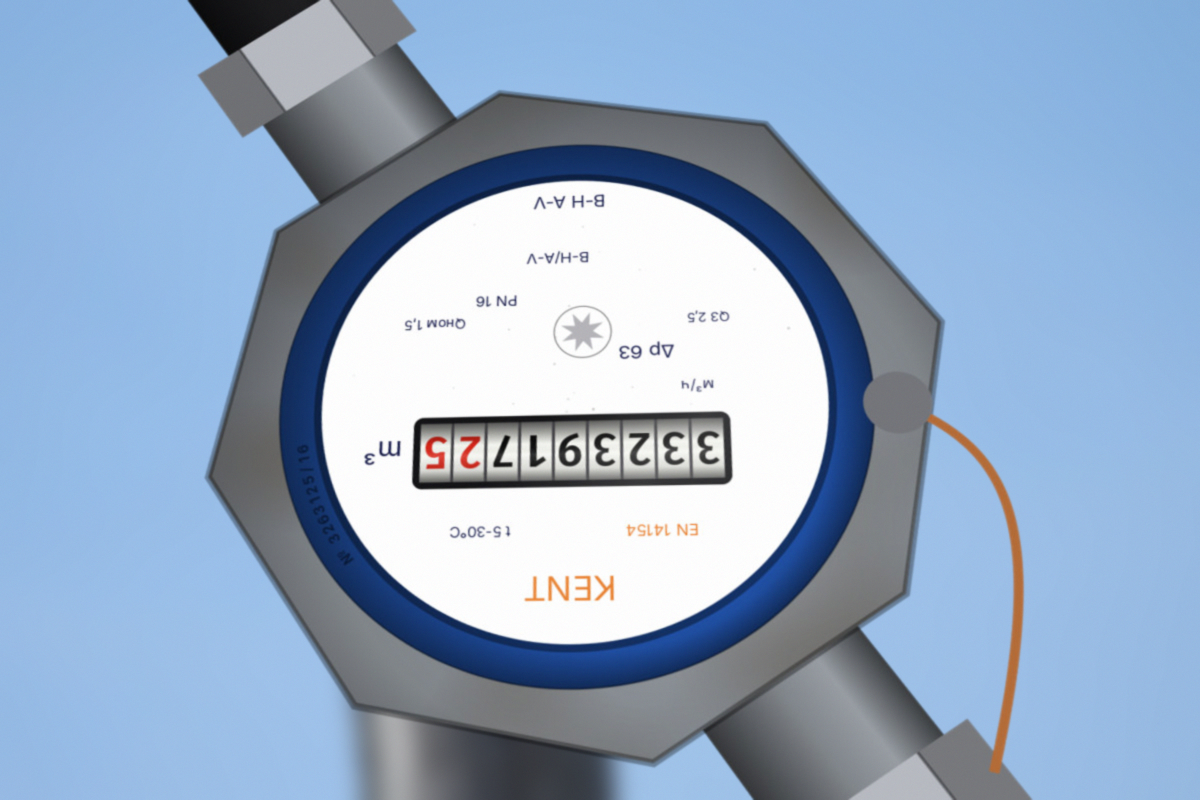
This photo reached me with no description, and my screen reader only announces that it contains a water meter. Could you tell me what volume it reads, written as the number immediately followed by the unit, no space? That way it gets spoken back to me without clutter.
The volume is 3323917.25m³
